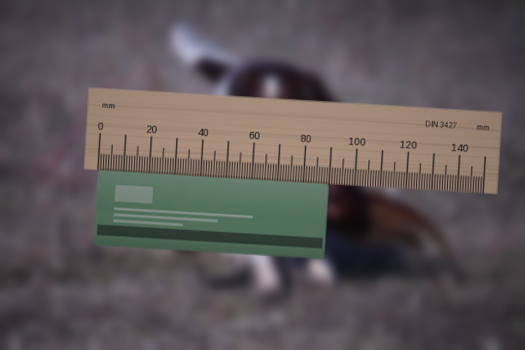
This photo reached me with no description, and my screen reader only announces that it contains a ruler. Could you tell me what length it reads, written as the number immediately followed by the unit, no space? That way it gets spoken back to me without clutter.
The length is 90mm
